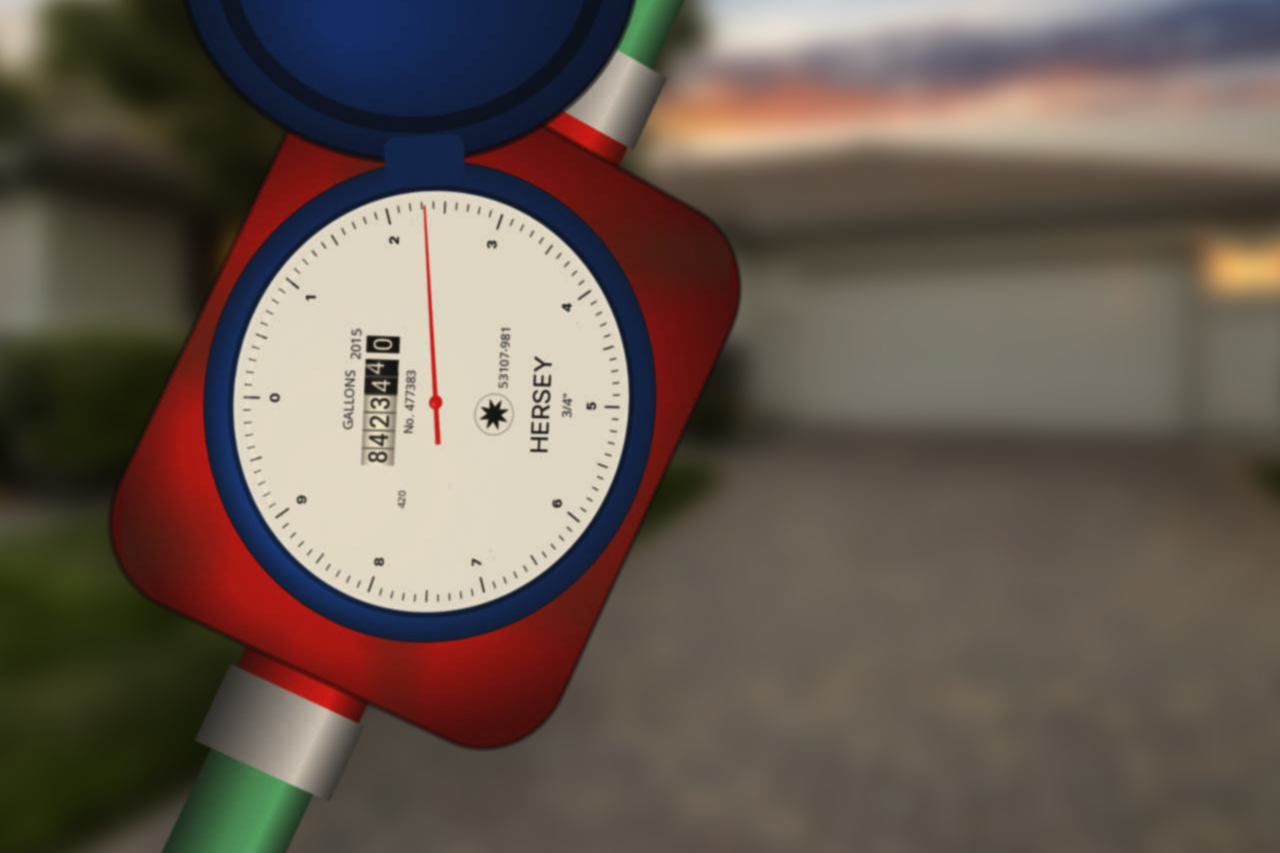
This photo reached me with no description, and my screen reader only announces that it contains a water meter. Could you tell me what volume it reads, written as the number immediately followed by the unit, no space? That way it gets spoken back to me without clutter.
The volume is 8423442.3gal
